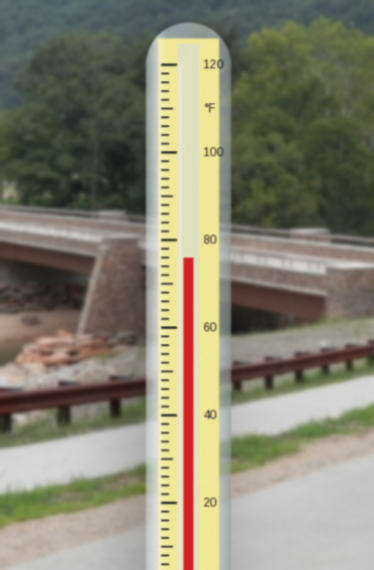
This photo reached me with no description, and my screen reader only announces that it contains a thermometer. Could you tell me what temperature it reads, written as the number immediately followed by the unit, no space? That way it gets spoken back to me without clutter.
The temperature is 76°F
